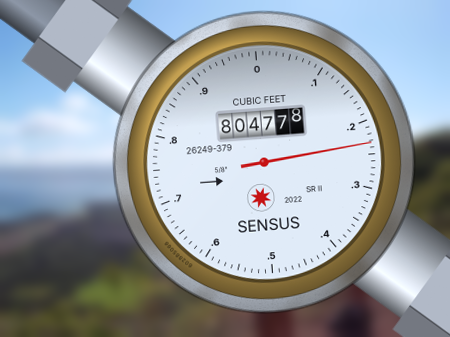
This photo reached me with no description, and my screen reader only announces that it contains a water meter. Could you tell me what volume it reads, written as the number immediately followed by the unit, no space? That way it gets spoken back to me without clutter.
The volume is 804778.23ft³
